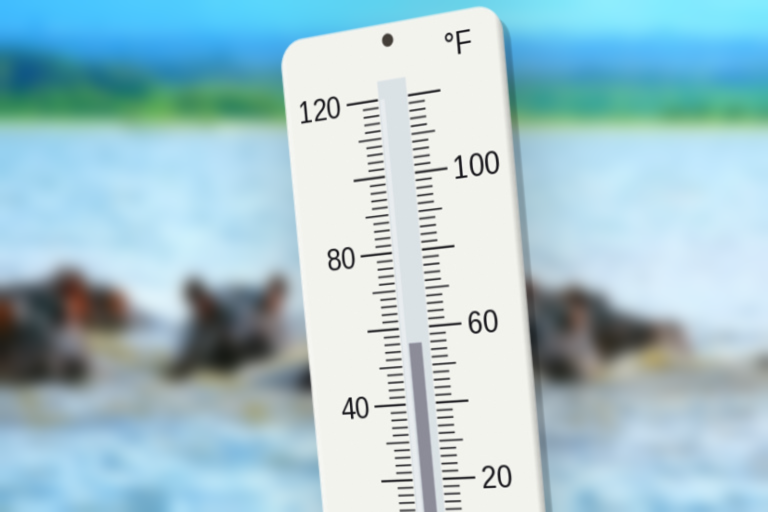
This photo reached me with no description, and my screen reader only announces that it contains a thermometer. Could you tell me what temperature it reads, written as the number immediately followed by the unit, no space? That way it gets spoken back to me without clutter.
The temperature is 56°F
